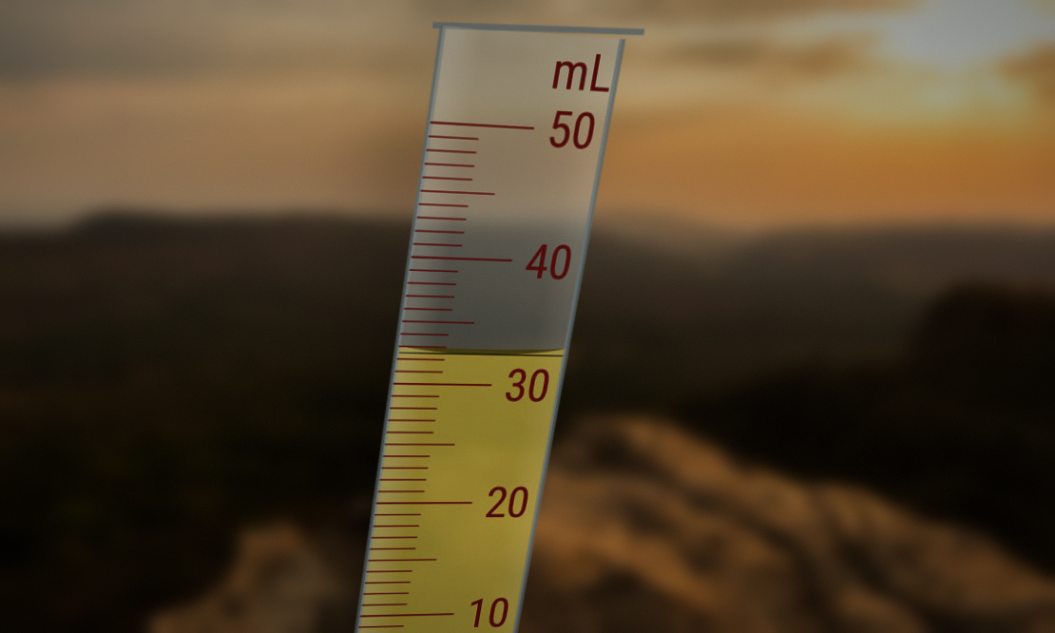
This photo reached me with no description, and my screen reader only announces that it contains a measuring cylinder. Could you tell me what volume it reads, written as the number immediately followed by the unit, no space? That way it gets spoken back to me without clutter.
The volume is 32.5mL
